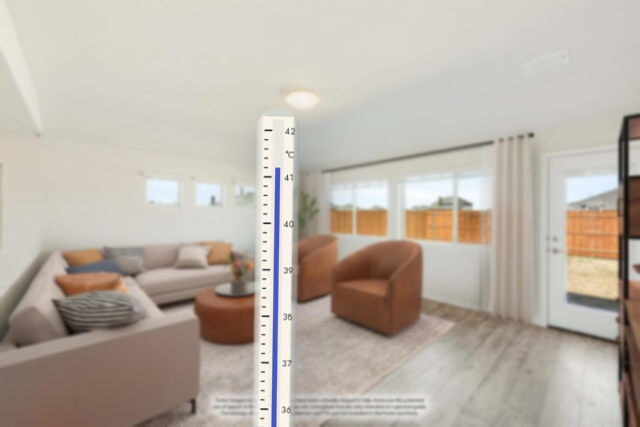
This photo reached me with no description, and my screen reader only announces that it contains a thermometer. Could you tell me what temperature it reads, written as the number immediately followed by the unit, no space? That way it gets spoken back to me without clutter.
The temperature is 41.2°C
